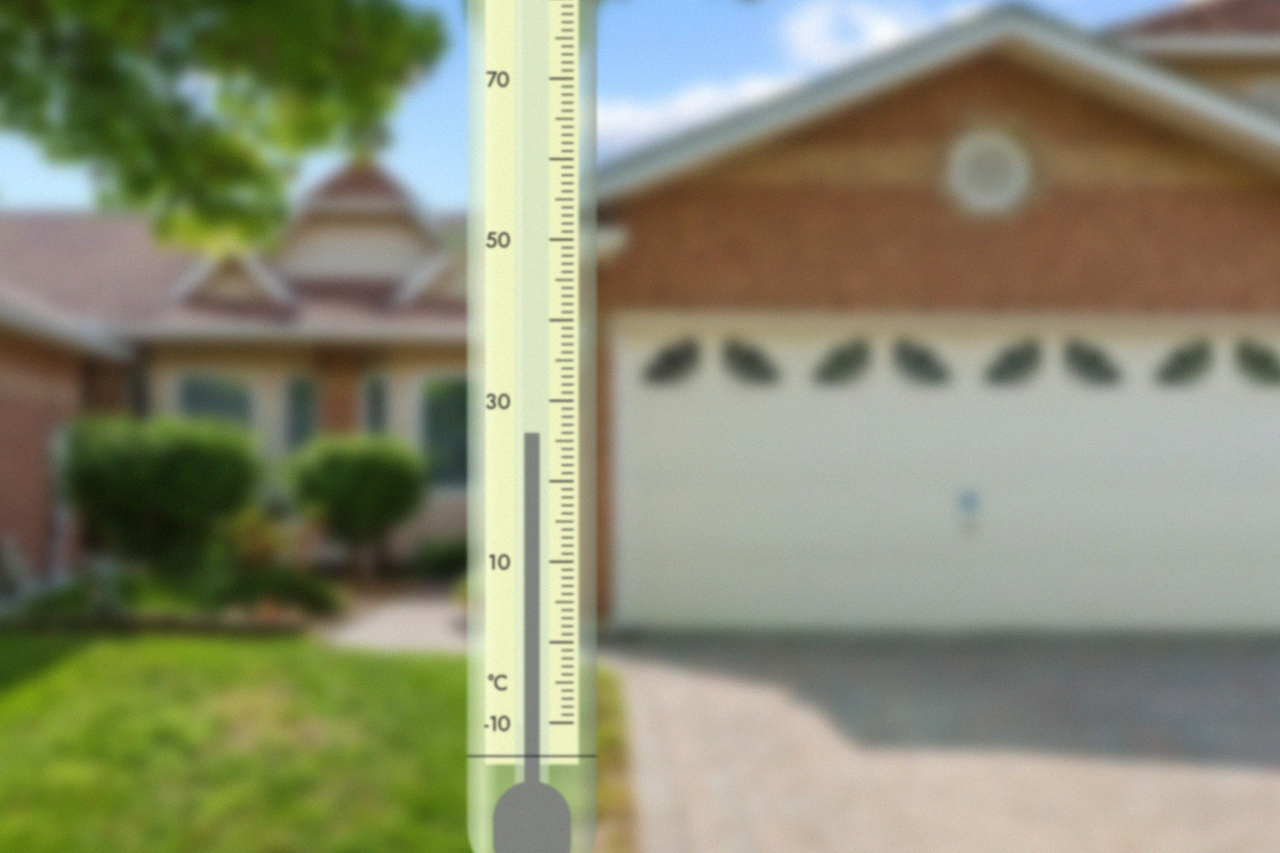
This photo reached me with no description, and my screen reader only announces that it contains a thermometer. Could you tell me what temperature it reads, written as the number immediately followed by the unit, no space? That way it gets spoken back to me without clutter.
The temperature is 26°C
